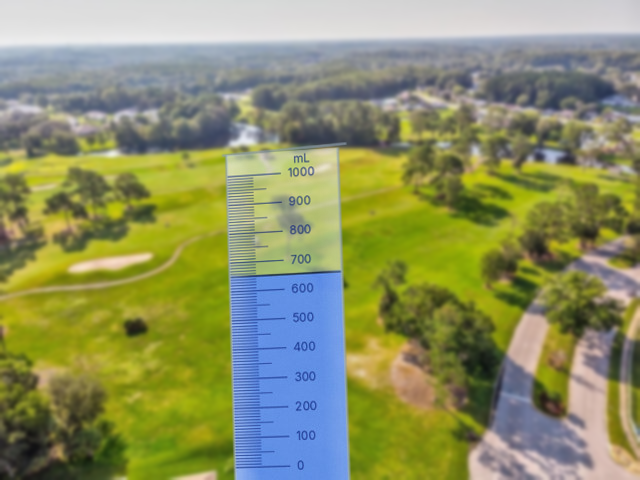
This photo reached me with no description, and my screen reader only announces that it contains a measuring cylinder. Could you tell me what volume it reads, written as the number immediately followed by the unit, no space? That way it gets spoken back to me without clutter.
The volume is 650mL
